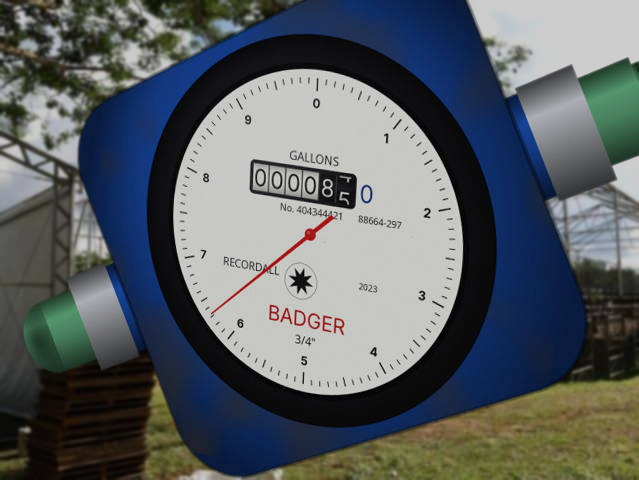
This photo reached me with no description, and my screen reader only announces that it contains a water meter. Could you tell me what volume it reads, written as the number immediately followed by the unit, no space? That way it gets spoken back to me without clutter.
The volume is 846.3gal
